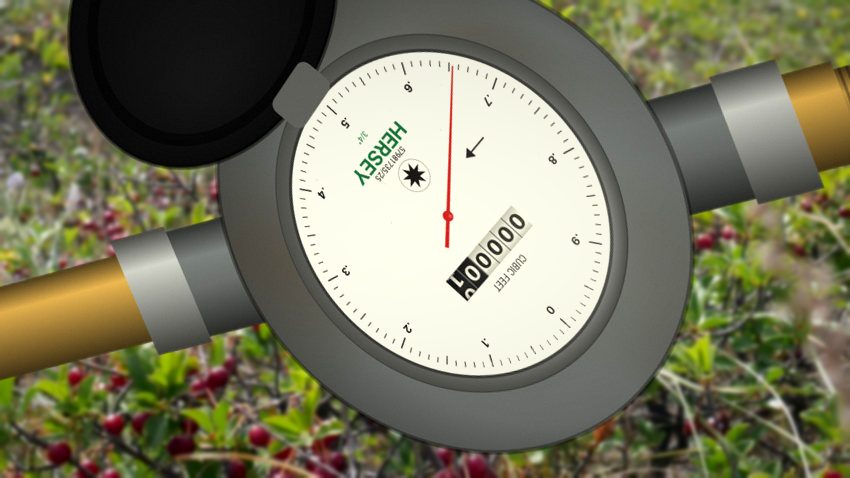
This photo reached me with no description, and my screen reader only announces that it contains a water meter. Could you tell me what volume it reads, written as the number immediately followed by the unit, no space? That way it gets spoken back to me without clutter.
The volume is 0.65ft³
